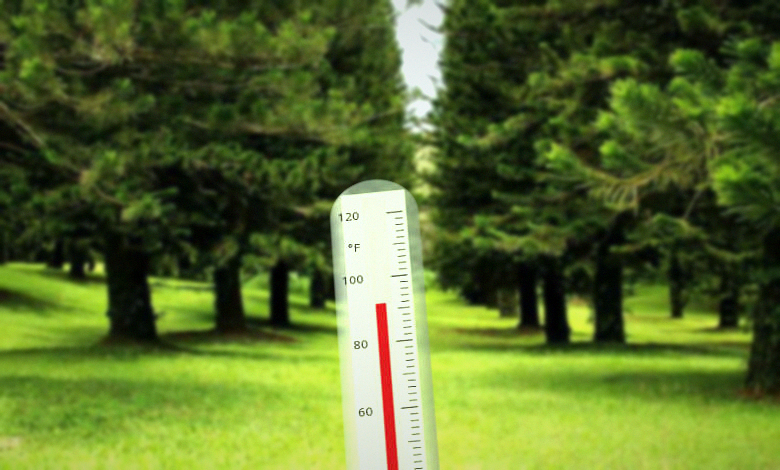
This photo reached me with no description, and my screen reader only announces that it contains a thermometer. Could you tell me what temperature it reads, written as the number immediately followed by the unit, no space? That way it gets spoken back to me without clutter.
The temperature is 92°F
